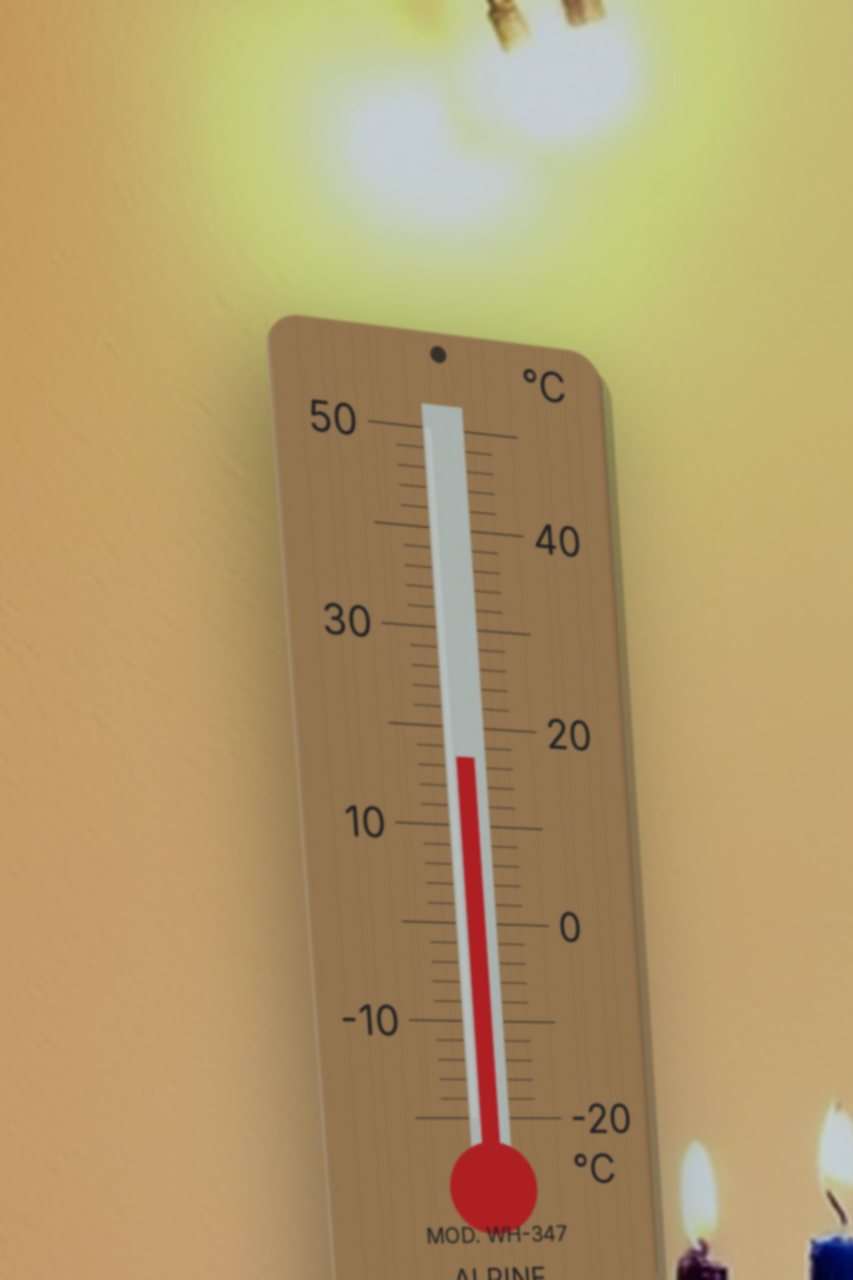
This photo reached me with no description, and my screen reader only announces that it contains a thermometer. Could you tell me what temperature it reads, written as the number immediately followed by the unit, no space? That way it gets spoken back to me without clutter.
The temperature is 17°C
